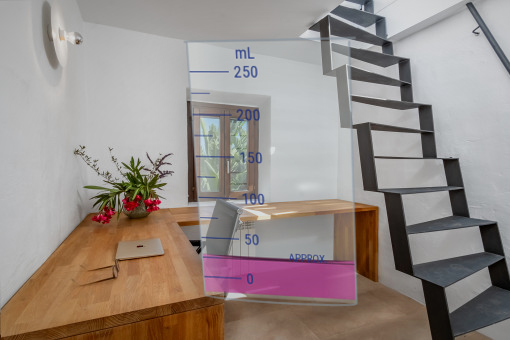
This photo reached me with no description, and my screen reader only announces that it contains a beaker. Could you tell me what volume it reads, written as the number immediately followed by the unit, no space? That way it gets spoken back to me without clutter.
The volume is 25mL
